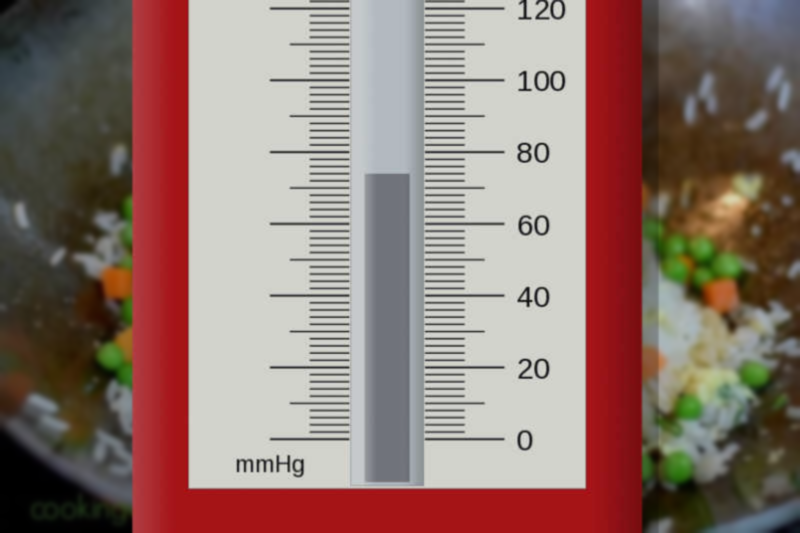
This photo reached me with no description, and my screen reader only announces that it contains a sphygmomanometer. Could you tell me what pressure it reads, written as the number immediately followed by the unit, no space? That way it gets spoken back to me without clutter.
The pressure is 74mmHg
